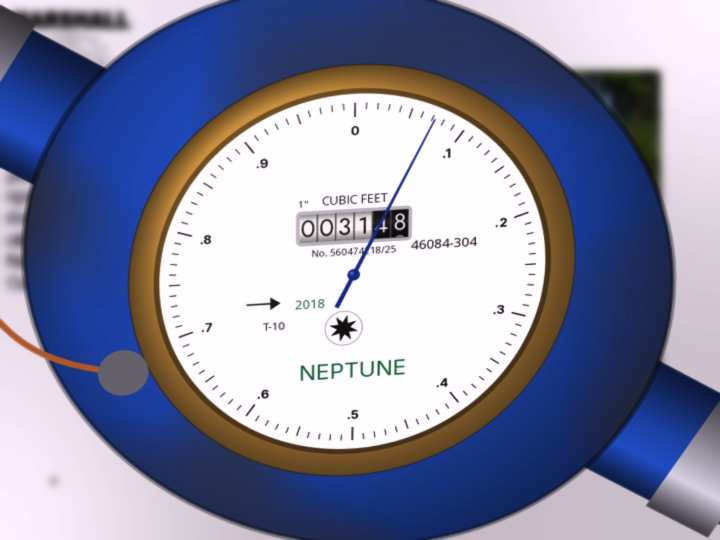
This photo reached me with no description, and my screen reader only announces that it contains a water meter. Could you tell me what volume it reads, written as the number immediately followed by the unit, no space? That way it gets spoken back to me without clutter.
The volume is 3148.07ft³
